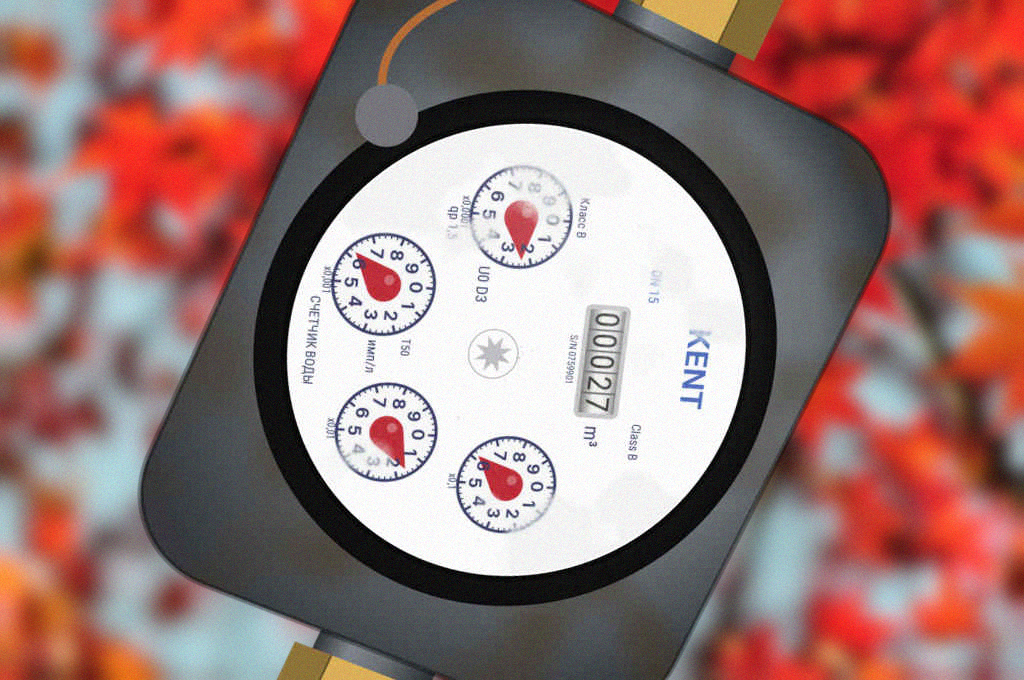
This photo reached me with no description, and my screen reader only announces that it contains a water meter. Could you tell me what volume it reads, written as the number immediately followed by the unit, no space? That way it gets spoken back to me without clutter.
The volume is 27.6162m³
